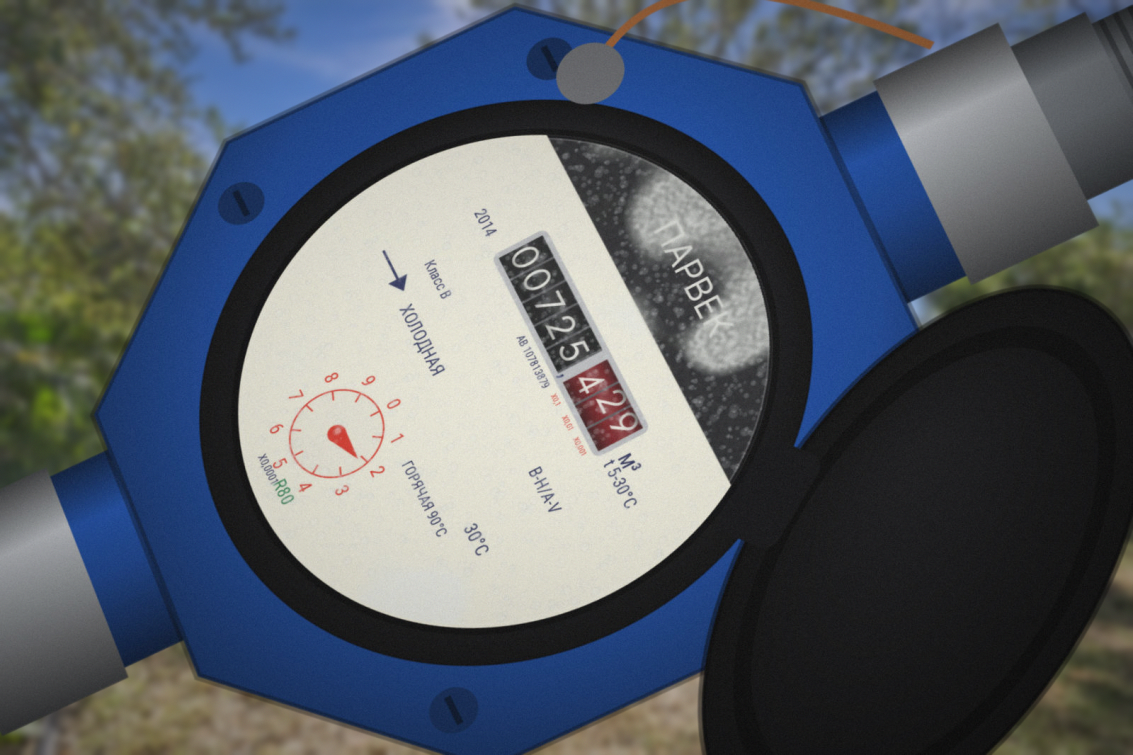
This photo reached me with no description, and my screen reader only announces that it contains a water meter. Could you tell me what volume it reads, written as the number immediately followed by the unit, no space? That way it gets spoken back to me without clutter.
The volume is 725.4292m³
